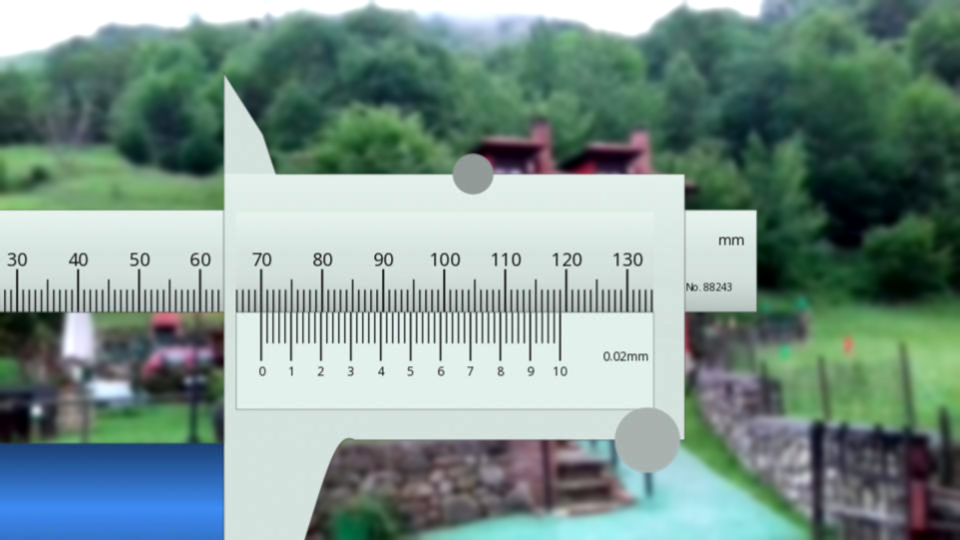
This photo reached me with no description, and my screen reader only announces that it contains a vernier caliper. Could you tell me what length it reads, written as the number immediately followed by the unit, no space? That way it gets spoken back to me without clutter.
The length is 70.0mm
